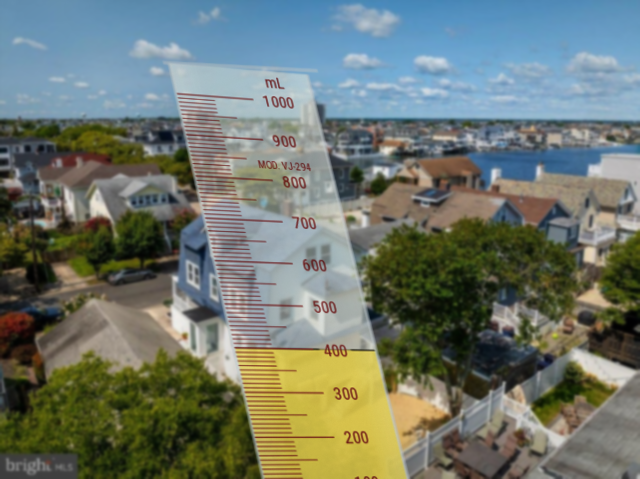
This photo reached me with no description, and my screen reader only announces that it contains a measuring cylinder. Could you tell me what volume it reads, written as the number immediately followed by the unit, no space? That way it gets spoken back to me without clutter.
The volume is 400mL
